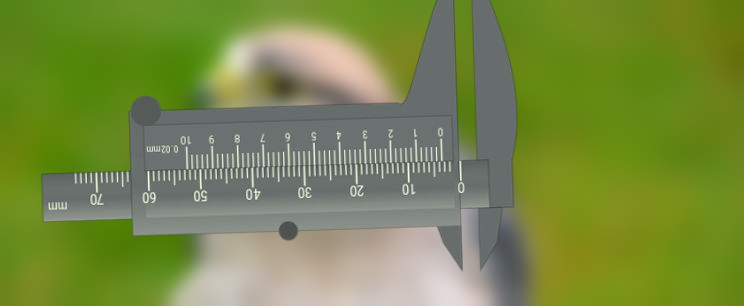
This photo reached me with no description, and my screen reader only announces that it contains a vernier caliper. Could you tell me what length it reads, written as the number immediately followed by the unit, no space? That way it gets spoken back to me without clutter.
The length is 3.5mm
